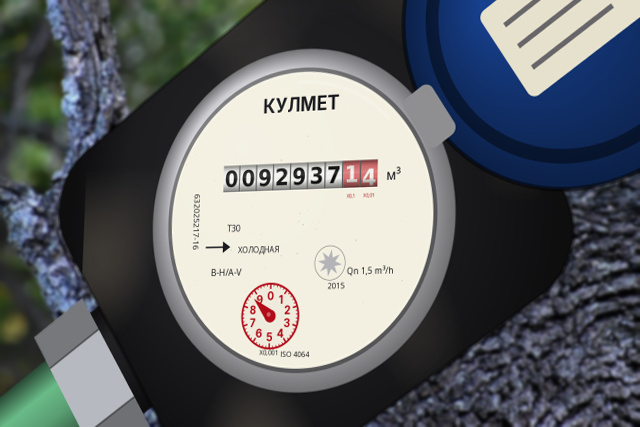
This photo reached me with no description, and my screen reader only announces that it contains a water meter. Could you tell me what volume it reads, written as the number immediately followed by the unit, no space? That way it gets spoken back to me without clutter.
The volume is 92937.138m³
